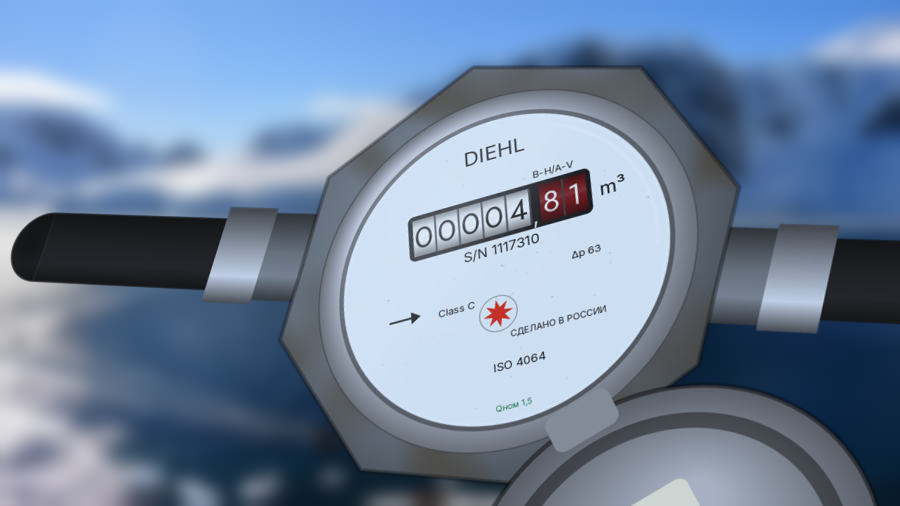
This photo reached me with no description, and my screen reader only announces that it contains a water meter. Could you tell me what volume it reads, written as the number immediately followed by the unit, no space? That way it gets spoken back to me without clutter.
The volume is 4.81m³
